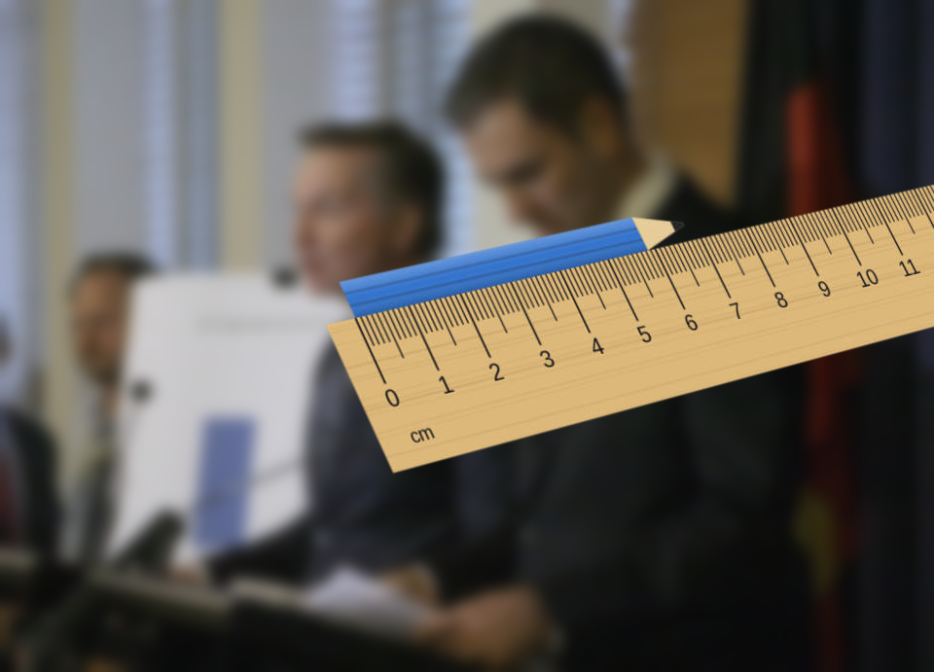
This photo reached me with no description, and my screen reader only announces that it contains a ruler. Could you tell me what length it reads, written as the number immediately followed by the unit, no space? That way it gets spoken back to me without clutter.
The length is 6.8cm
